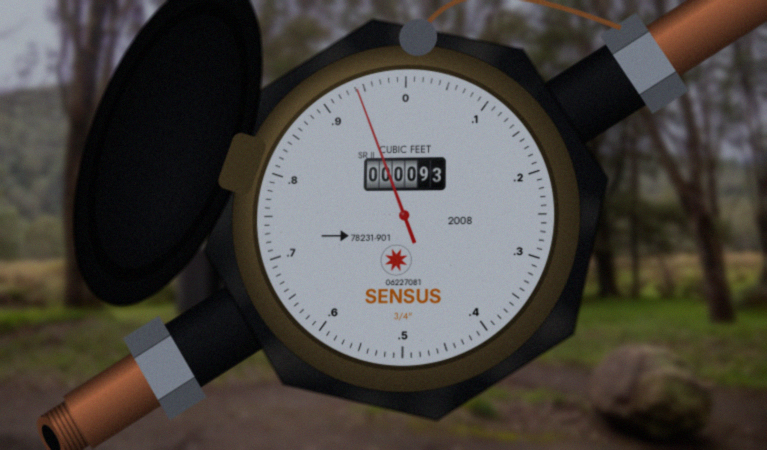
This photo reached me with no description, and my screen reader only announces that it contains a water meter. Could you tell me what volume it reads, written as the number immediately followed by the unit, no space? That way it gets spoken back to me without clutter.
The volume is 92.94ft³
